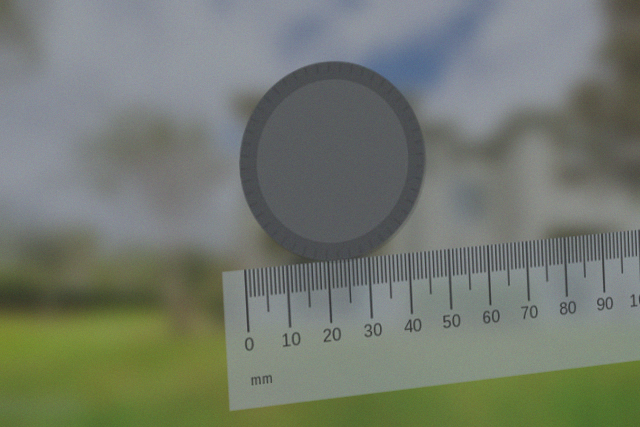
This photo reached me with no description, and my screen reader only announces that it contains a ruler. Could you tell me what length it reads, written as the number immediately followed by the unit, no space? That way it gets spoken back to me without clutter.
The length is 45mm
